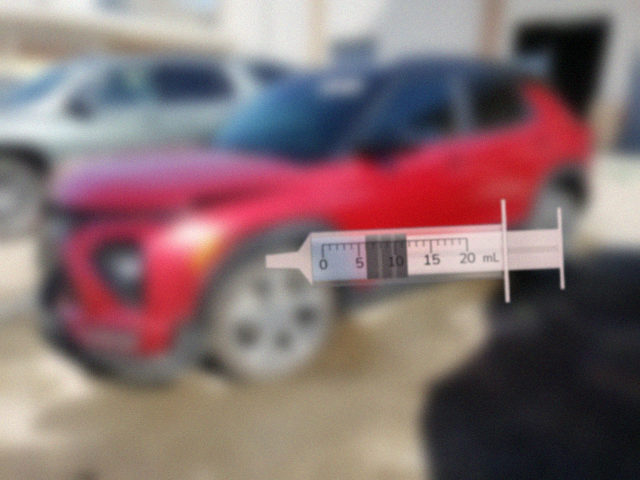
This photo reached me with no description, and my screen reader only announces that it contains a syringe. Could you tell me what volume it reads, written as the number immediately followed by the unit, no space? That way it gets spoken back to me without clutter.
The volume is 6mL
